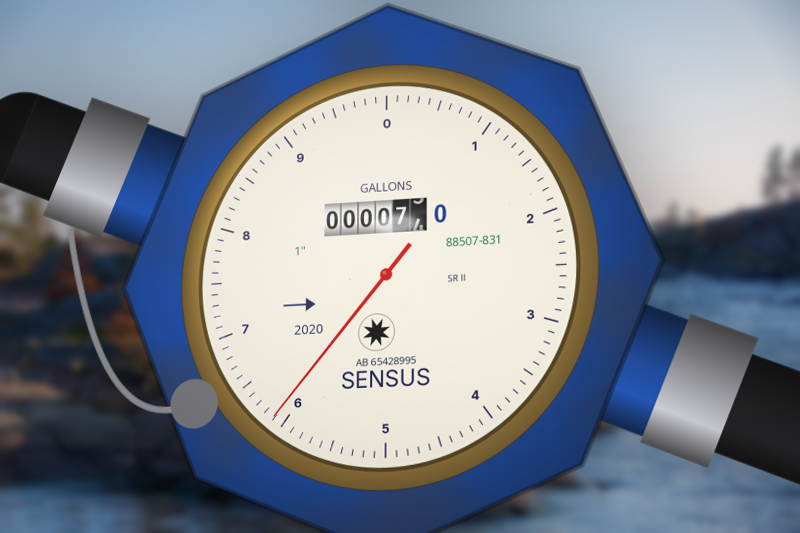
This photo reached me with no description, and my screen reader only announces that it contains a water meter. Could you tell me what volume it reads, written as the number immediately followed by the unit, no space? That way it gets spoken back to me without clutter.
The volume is 736.1gal
